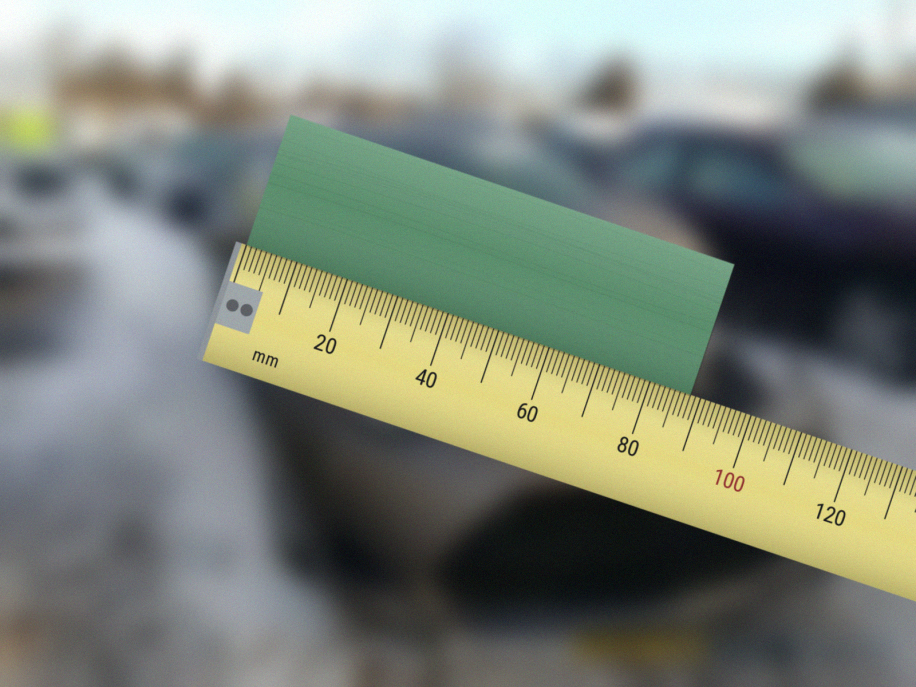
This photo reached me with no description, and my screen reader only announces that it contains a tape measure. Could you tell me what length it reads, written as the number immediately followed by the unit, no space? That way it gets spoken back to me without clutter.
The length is 88mm
